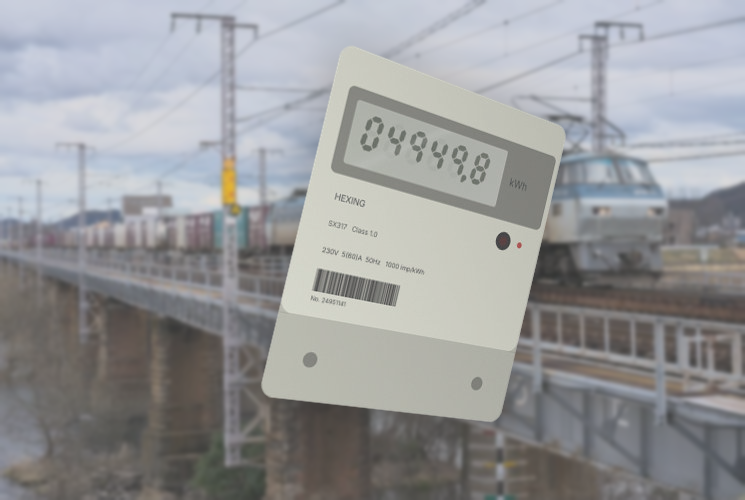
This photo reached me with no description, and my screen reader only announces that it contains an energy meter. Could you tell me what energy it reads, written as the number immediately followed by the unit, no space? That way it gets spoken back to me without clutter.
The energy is 4949.8kWh
